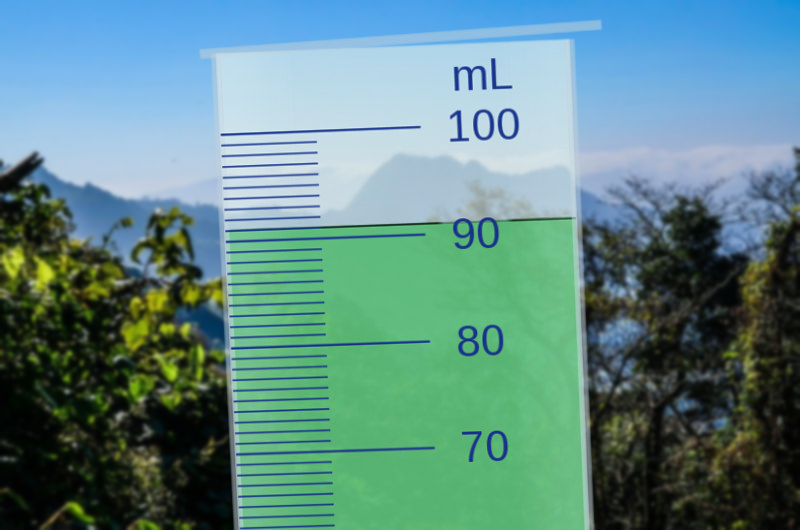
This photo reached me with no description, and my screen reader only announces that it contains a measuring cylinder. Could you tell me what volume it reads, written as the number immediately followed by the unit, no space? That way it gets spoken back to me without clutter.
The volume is 91mL
